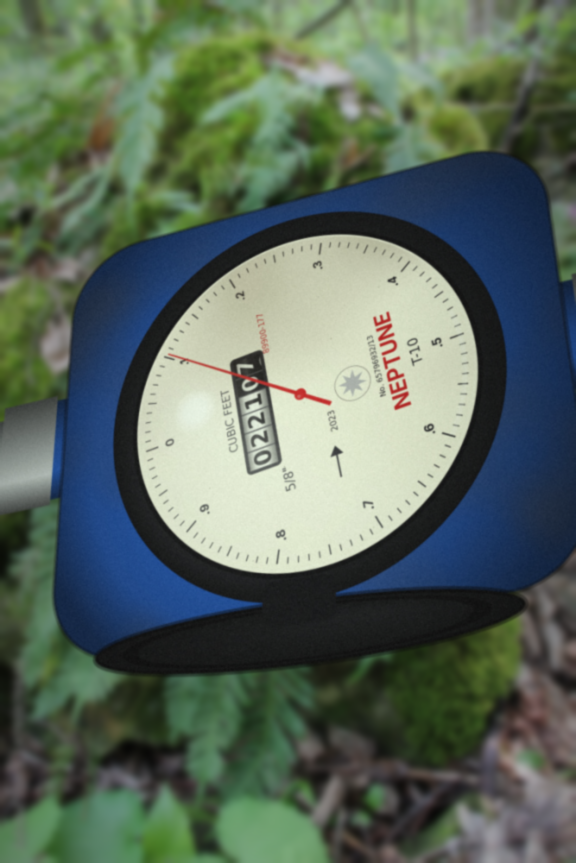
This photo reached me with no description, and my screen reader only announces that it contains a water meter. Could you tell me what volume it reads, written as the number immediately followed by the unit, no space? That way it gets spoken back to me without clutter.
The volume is 22107.10ft³
